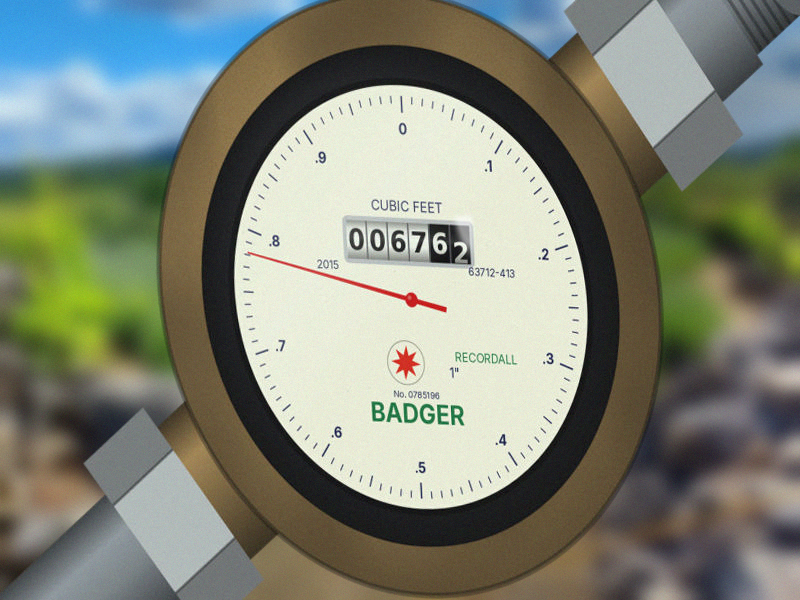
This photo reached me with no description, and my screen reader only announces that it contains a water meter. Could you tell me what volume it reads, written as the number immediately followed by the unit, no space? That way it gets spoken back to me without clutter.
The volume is 6761.78ft³
